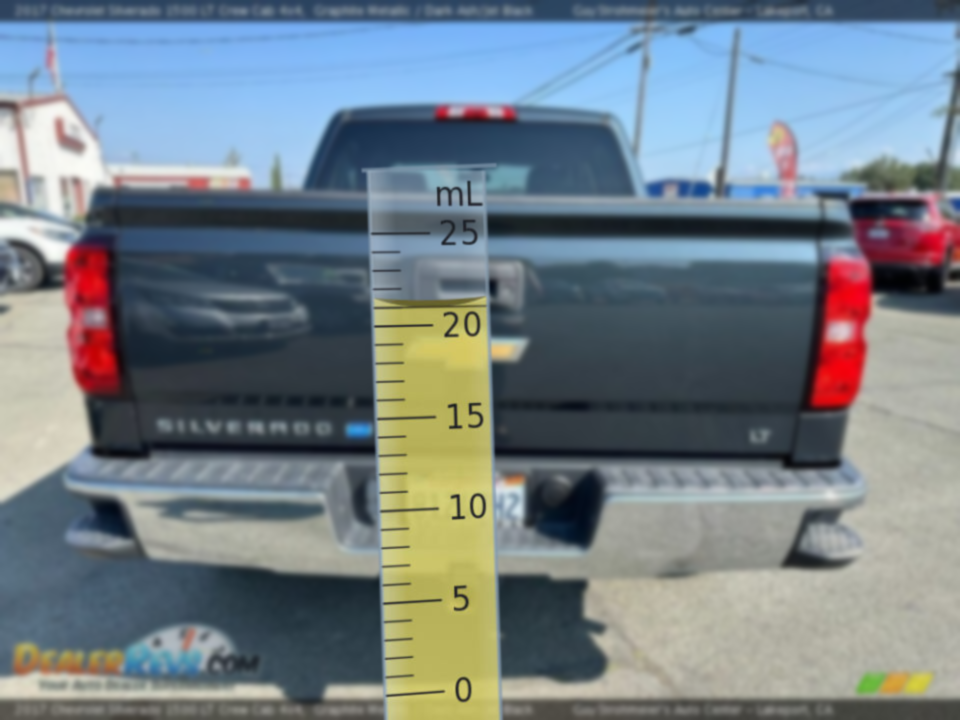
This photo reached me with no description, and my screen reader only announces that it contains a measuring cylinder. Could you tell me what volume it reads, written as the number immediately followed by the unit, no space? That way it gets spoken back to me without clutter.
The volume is 21mL
